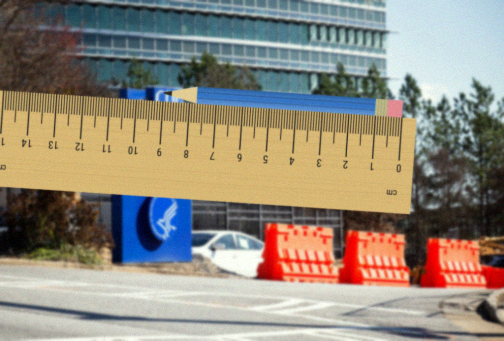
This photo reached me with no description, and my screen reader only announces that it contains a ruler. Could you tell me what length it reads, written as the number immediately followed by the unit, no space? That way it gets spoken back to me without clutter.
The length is 9cm
